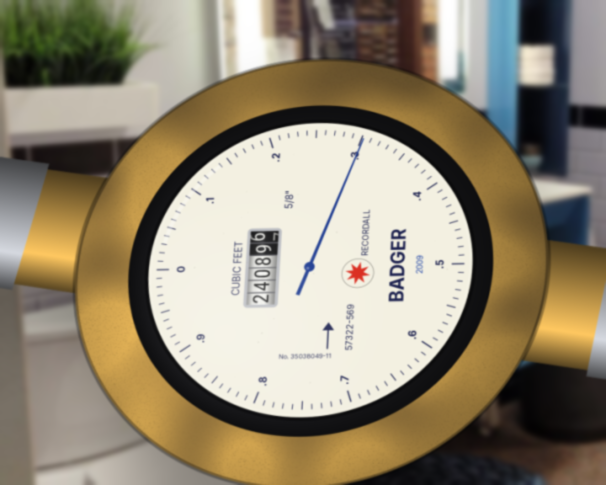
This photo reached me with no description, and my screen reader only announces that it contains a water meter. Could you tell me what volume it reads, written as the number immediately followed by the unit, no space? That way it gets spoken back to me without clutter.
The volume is 240896.30ft³
